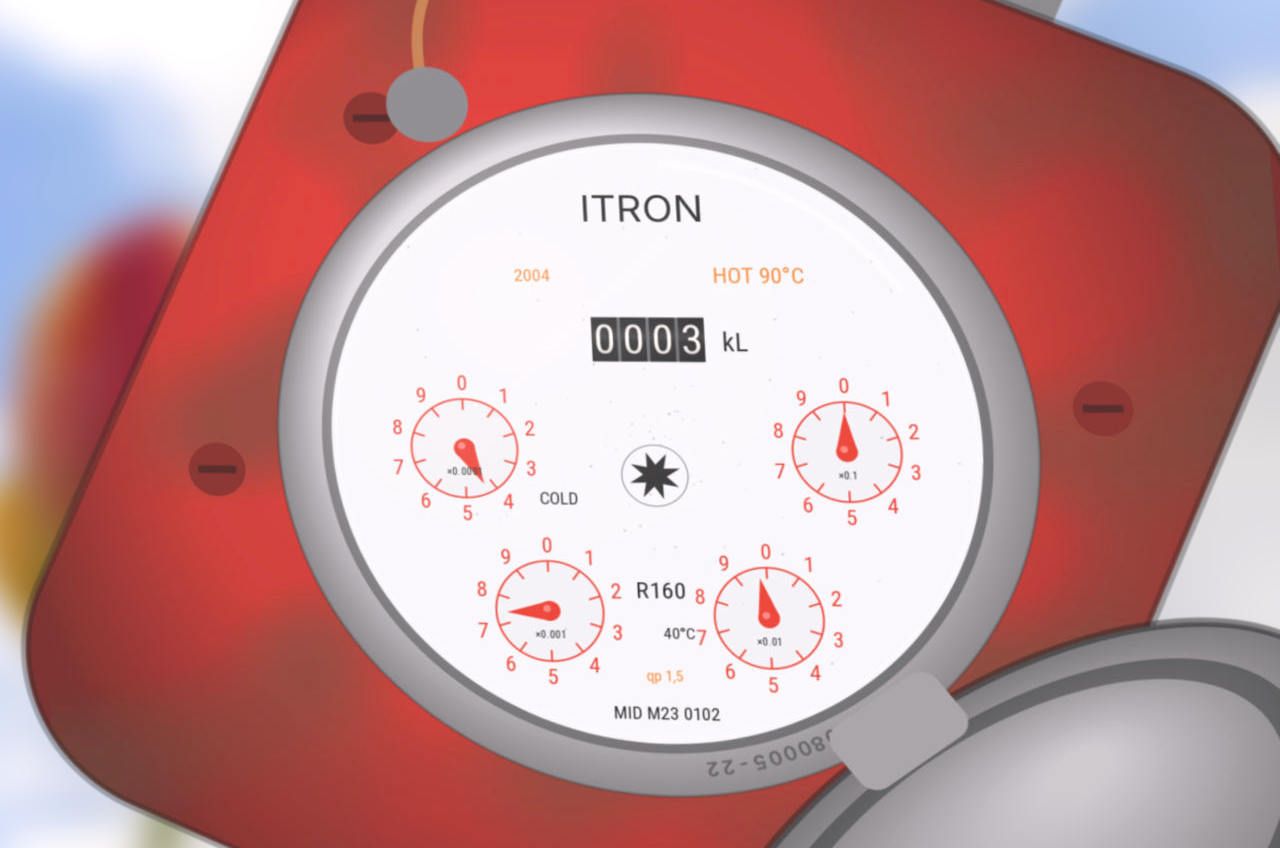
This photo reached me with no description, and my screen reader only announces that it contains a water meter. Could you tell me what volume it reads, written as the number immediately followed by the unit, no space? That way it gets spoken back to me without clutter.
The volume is 2.9974kL
